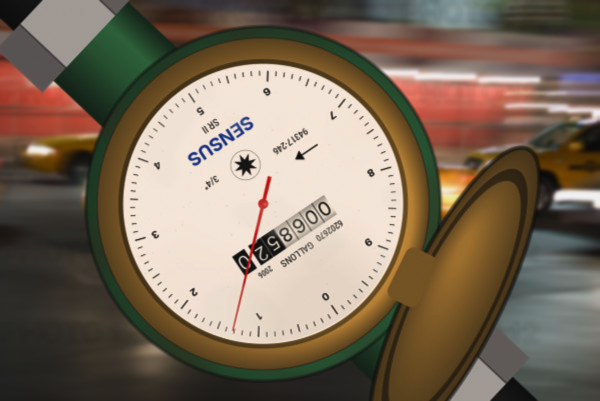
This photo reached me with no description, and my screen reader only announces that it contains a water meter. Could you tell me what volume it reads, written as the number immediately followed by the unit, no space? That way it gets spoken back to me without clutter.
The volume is 68521.3gal
